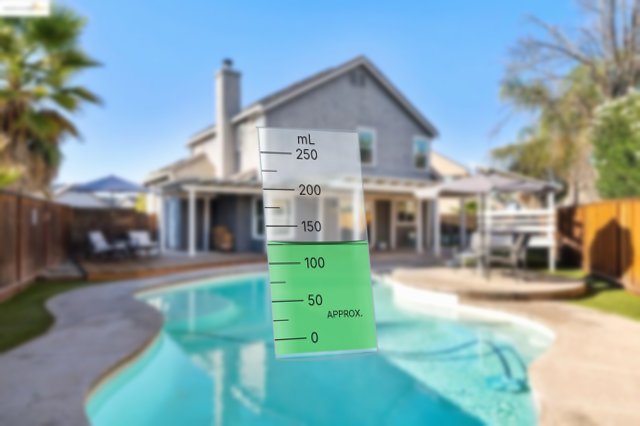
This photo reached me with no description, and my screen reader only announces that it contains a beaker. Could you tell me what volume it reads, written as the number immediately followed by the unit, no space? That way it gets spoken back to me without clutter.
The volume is 125mL
